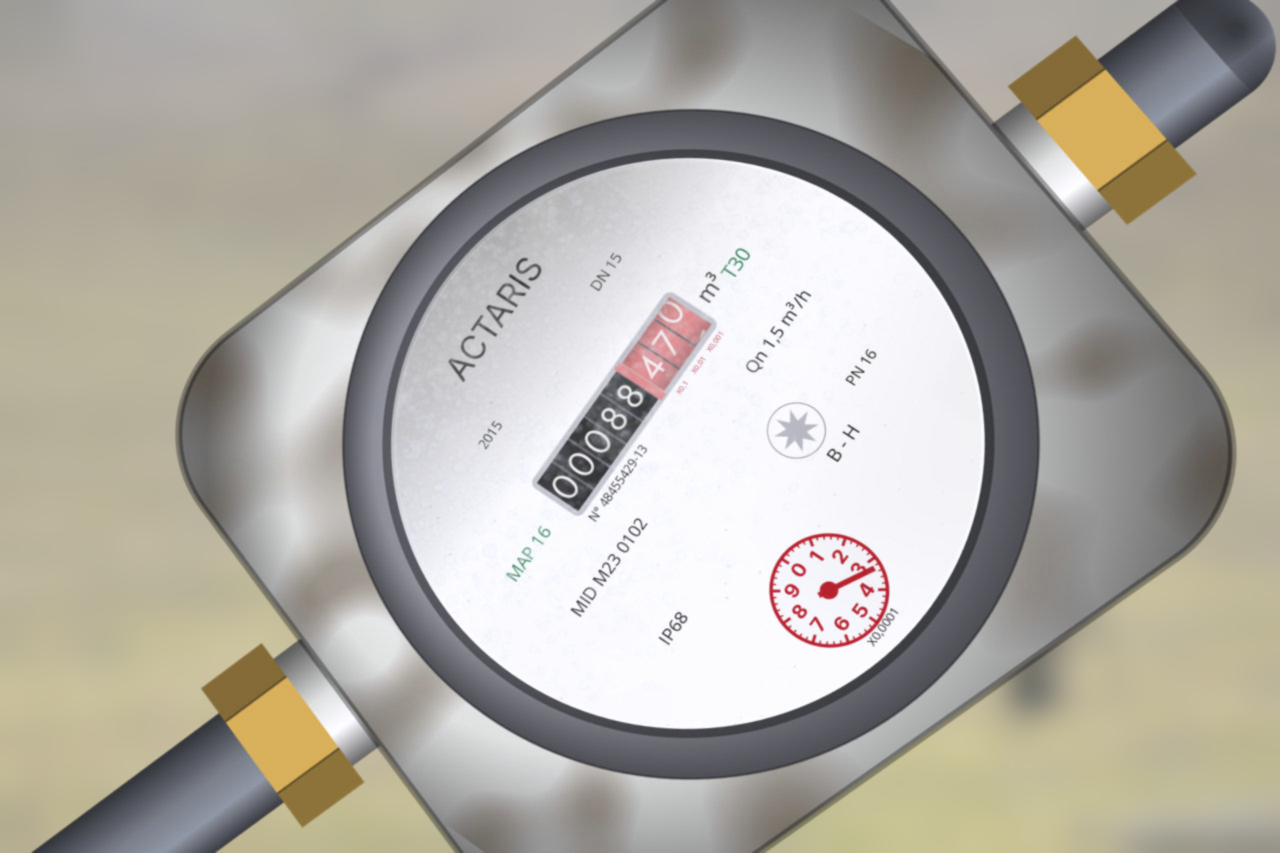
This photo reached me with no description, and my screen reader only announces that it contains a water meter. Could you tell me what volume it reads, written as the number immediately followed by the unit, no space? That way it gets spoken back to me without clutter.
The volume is 88.4703m³
